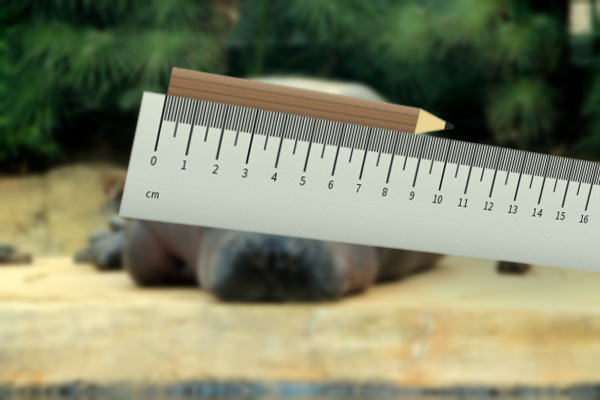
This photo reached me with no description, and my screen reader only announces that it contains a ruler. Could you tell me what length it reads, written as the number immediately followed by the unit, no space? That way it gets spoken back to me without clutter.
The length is 10cm
